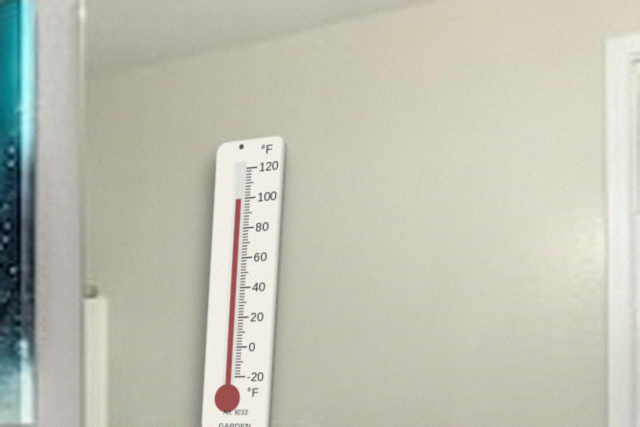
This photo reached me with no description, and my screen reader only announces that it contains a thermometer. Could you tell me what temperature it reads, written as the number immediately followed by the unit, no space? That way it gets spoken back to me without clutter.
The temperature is 100°F
